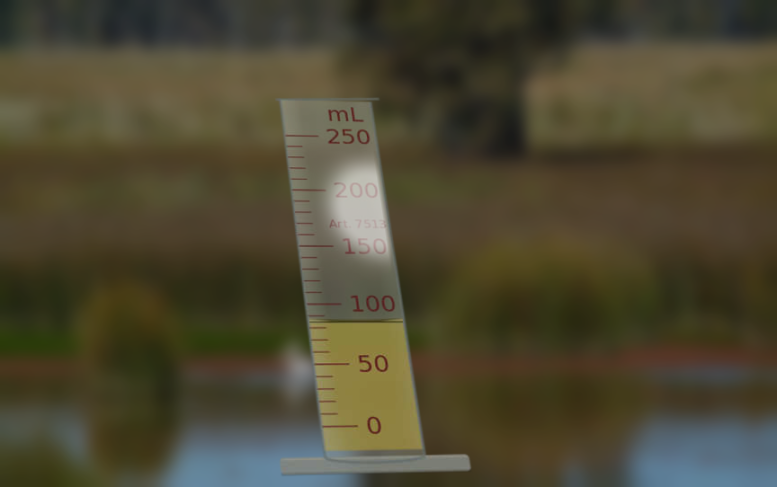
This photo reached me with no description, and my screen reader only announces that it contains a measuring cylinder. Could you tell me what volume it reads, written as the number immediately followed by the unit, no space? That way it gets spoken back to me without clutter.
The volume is 85mL
